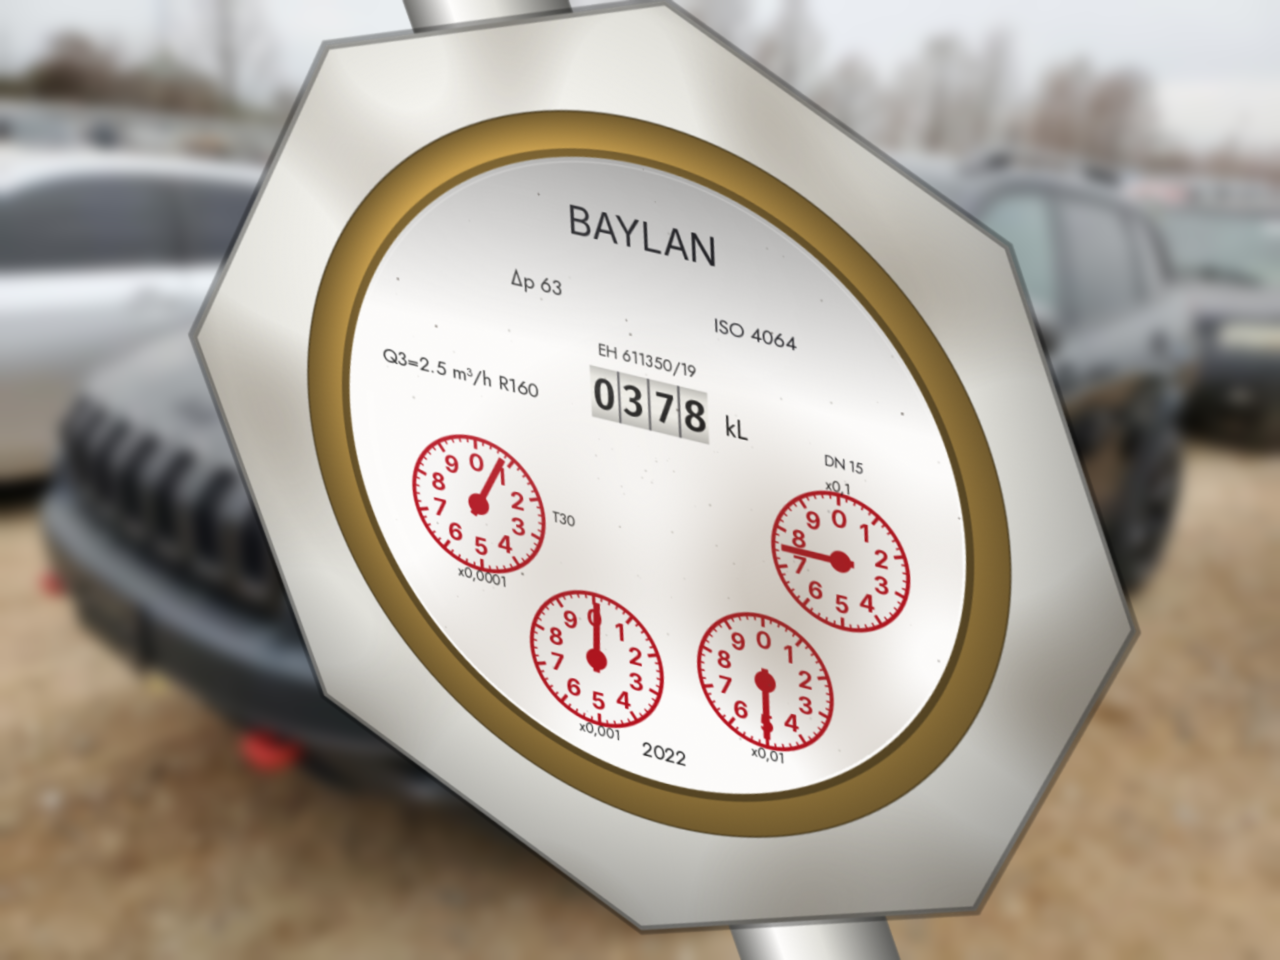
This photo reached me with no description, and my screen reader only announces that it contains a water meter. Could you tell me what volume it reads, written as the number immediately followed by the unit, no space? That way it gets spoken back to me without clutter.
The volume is 378.7500kL
